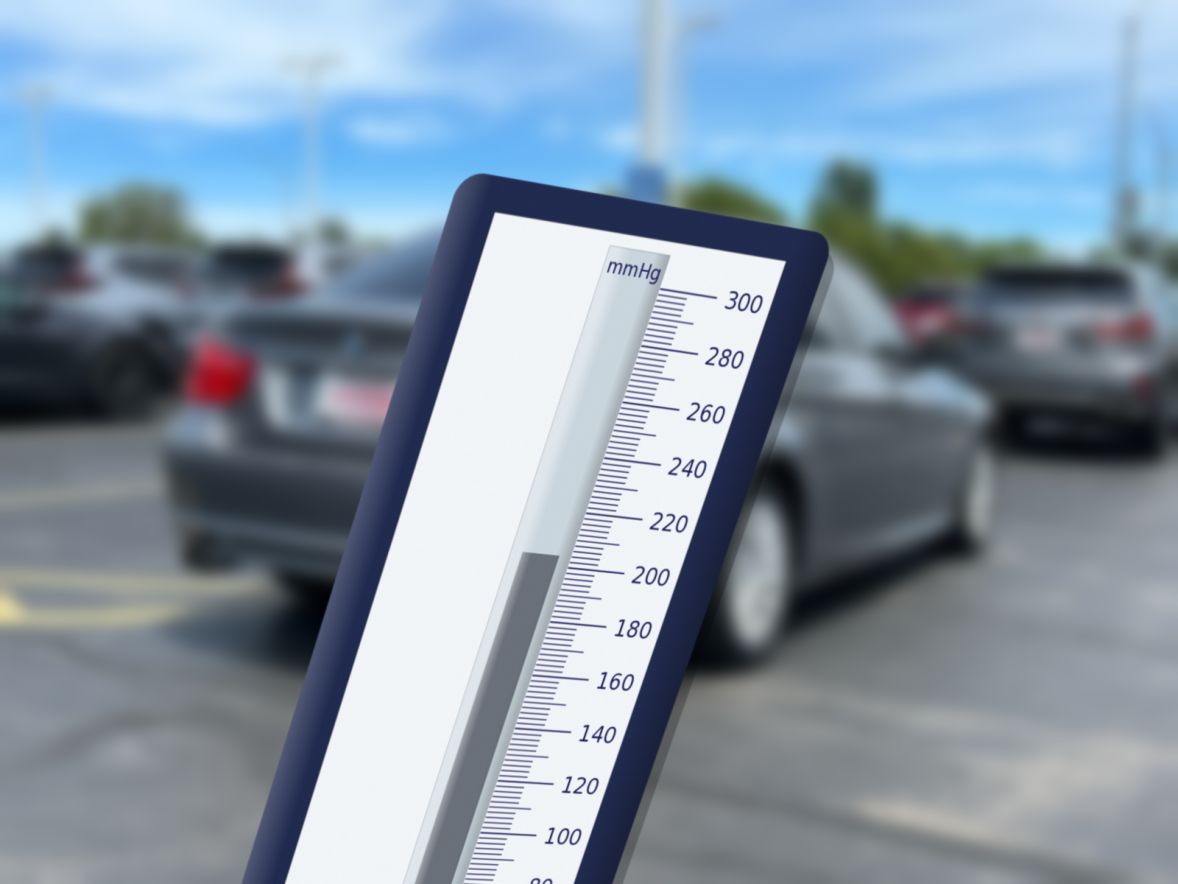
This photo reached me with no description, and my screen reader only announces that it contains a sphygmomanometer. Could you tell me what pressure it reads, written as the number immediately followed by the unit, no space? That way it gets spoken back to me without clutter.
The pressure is 204mmHg
